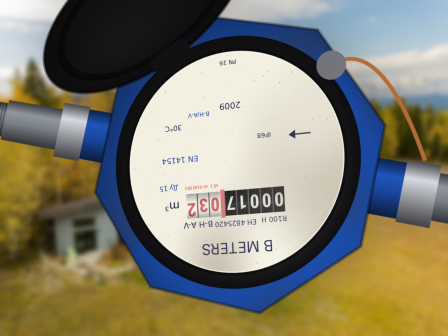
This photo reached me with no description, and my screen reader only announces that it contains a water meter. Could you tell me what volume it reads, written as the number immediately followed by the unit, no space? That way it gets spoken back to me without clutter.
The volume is 17.032m³
